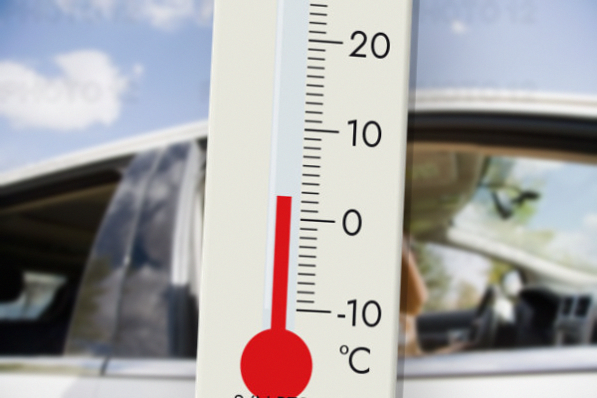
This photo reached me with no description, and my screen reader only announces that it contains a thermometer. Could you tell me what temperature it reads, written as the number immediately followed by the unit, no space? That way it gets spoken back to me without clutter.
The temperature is 2.5°C
